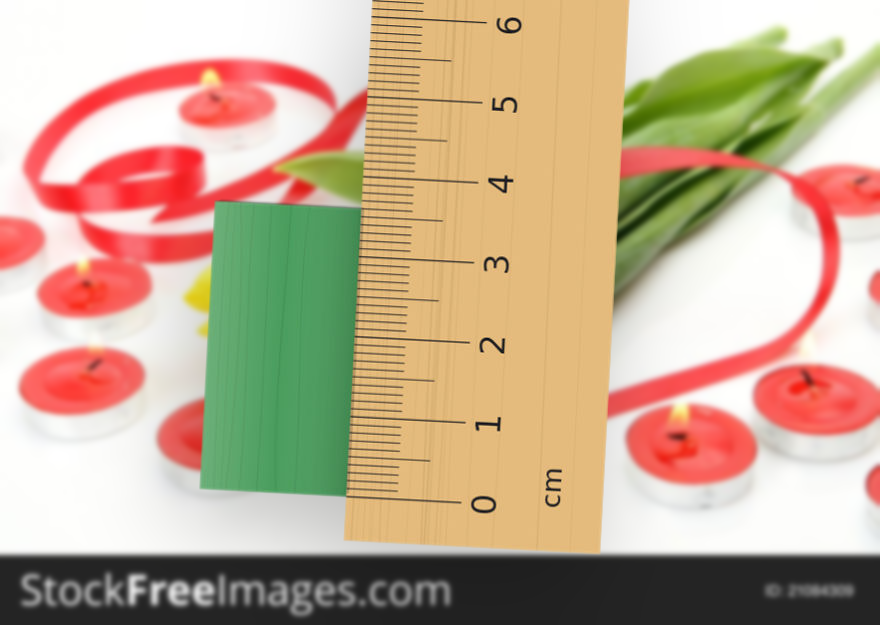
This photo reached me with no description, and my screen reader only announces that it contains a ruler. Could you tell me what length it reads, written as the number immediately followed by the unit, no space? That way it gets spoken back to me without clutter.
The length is 3.6cm
